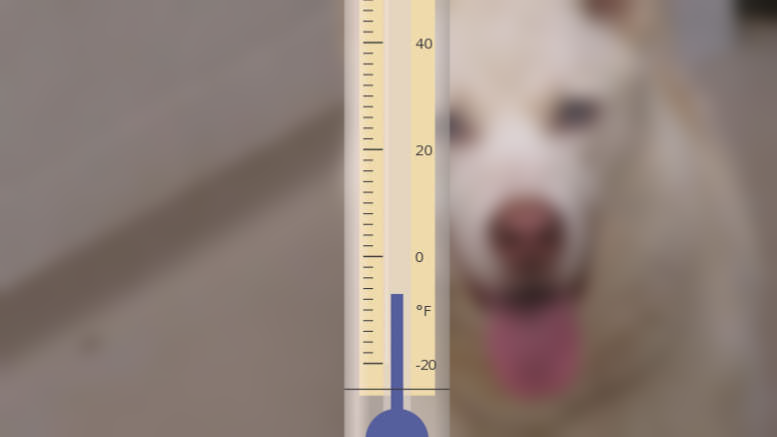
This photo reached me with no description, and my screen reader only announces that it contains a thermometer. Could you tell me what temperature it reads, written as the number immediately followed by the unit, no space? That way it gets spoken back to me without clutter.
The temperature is -7°F
